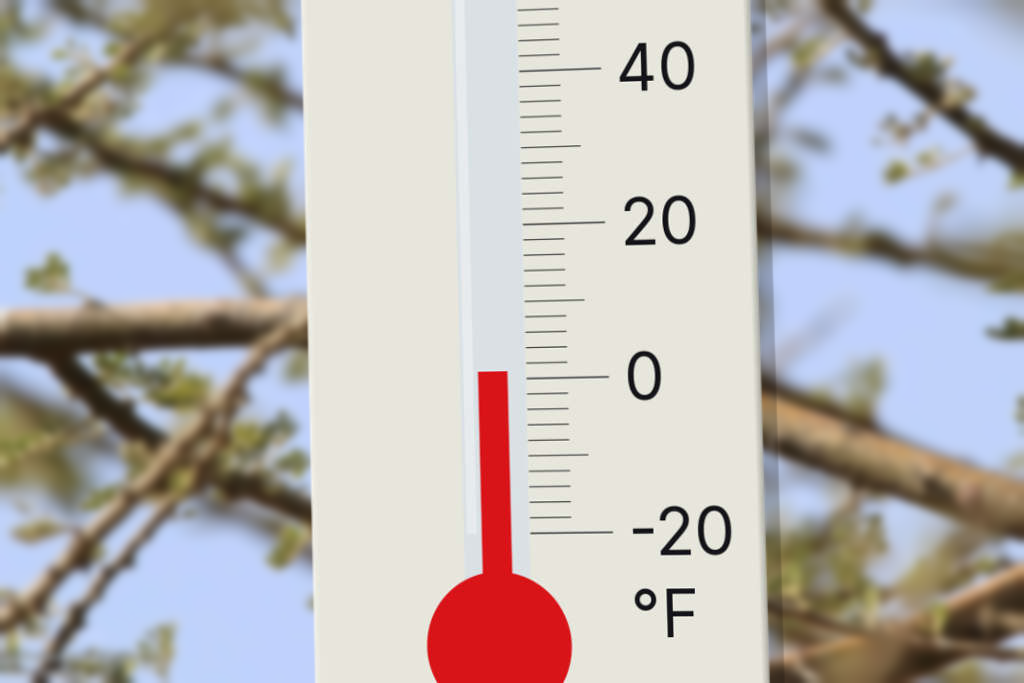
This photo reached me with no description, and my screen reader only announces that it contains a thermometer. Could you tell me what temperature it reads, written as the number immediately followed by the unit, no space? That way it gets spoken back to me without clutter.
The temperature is 1°F
